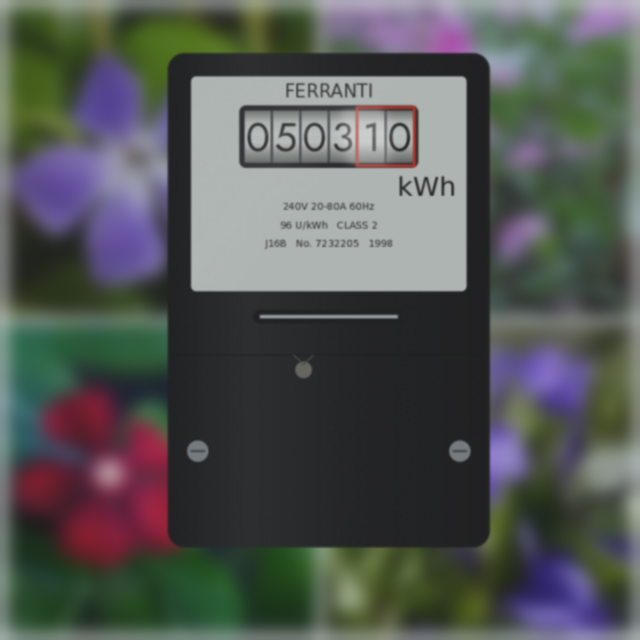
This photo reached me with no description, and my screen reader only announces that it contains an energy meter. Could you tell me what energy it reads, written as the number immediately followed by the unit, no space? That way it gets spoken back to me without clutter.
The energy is 503.10kWh
